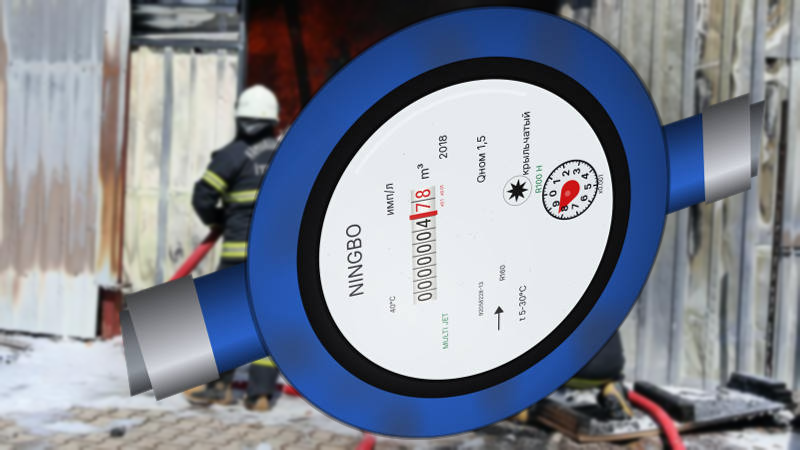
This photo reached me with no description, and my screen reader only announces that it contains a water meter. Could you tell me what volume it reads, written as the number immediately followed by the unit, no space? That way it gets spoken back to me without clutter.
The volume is 4.788m³
